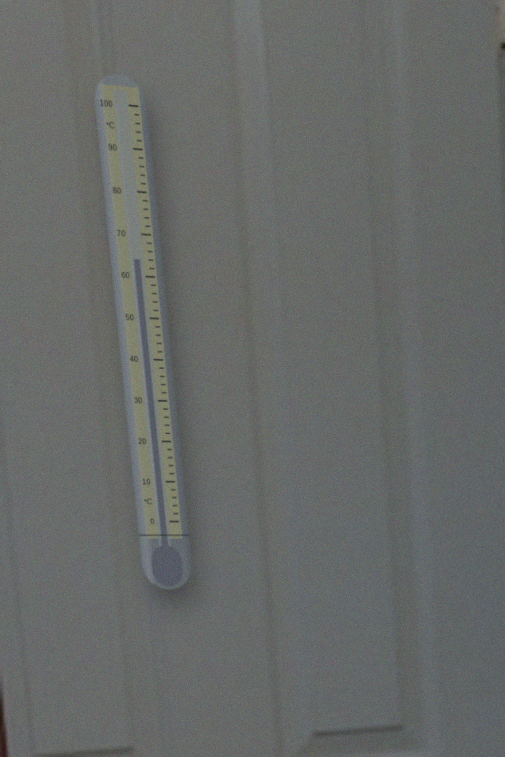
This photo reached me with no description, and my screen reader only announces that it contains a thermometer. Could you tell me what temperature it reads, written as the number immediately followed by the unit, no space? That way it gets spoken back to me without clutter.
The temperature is 64°C
